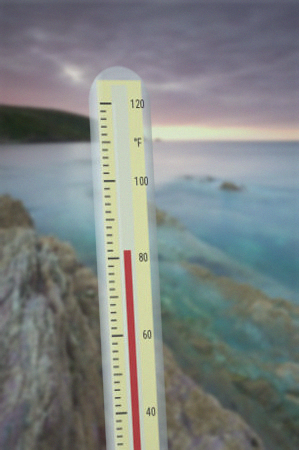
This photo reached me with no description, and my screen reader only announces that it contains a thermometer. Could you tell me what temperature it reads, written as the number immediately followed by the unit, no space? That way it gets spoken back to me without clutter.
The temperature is 82°F
